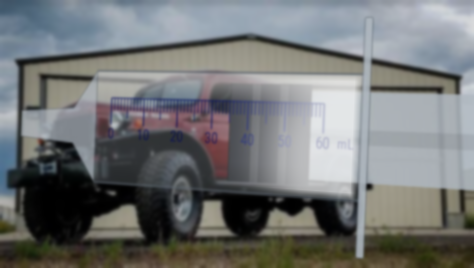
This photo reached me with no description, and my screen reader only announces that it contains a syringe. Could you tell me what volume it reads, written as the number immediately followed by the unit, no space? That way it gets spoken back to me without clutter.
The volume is 35mL
